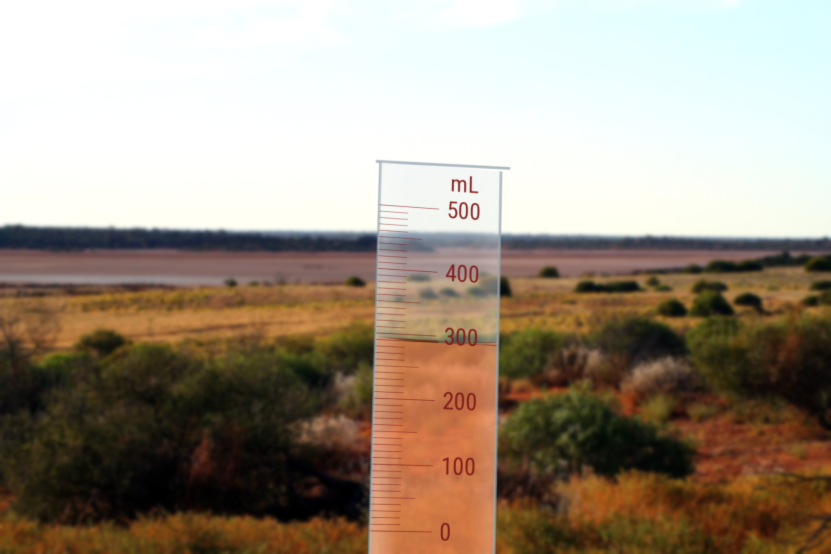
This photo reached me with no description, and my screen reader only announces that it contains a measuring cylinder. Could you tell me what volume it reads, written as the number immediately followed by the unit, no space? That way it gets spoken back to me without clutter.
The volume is 290mL
